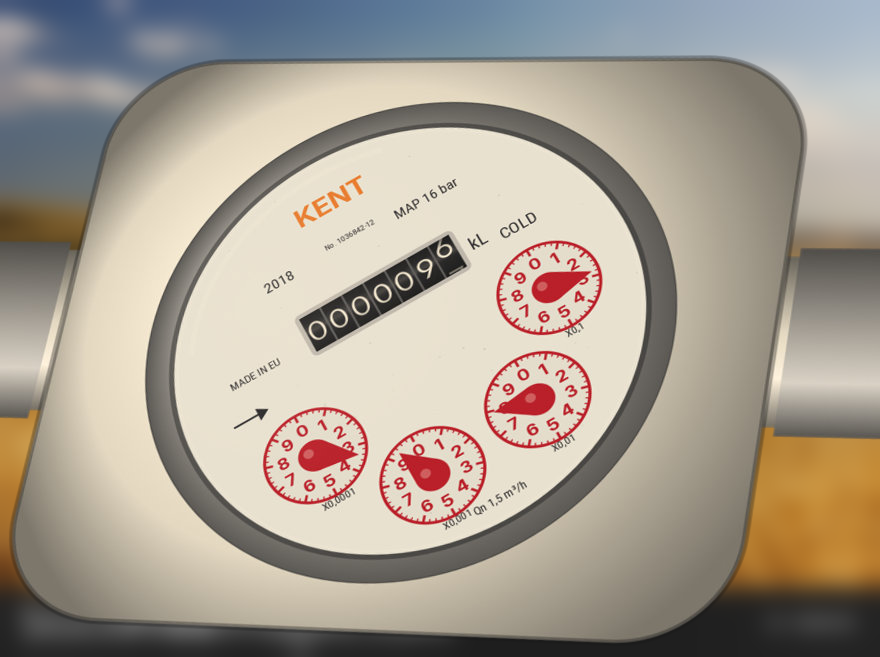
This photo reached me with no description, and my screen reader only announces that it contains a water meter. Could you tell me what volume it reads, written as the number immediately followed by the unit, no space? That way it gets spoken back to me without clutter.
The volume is 96.2793kL
